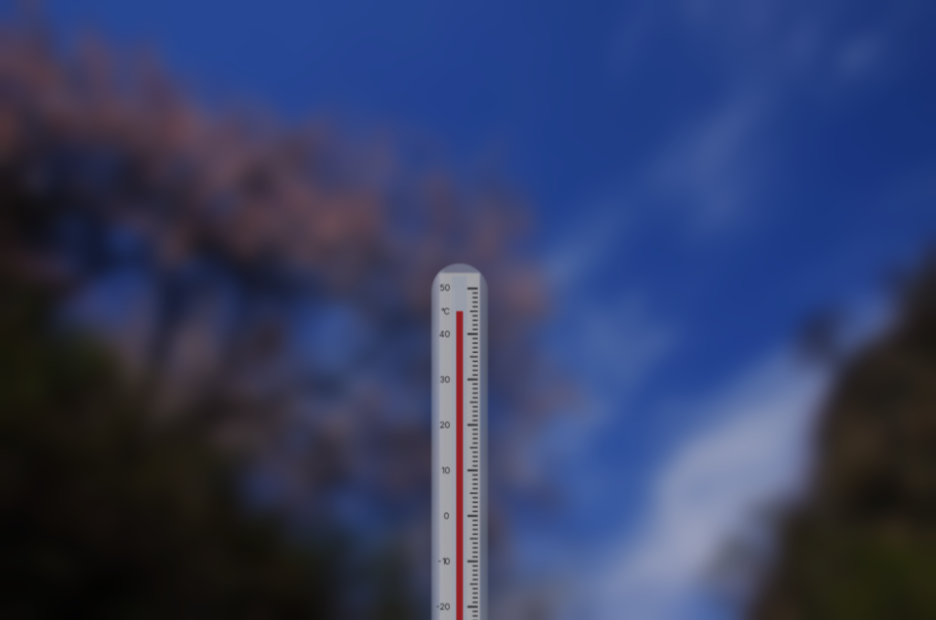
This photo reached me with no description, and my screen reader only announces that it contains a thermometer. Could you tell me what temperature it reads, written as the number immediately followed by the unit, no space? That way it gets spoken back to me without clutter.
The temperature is 45°C
